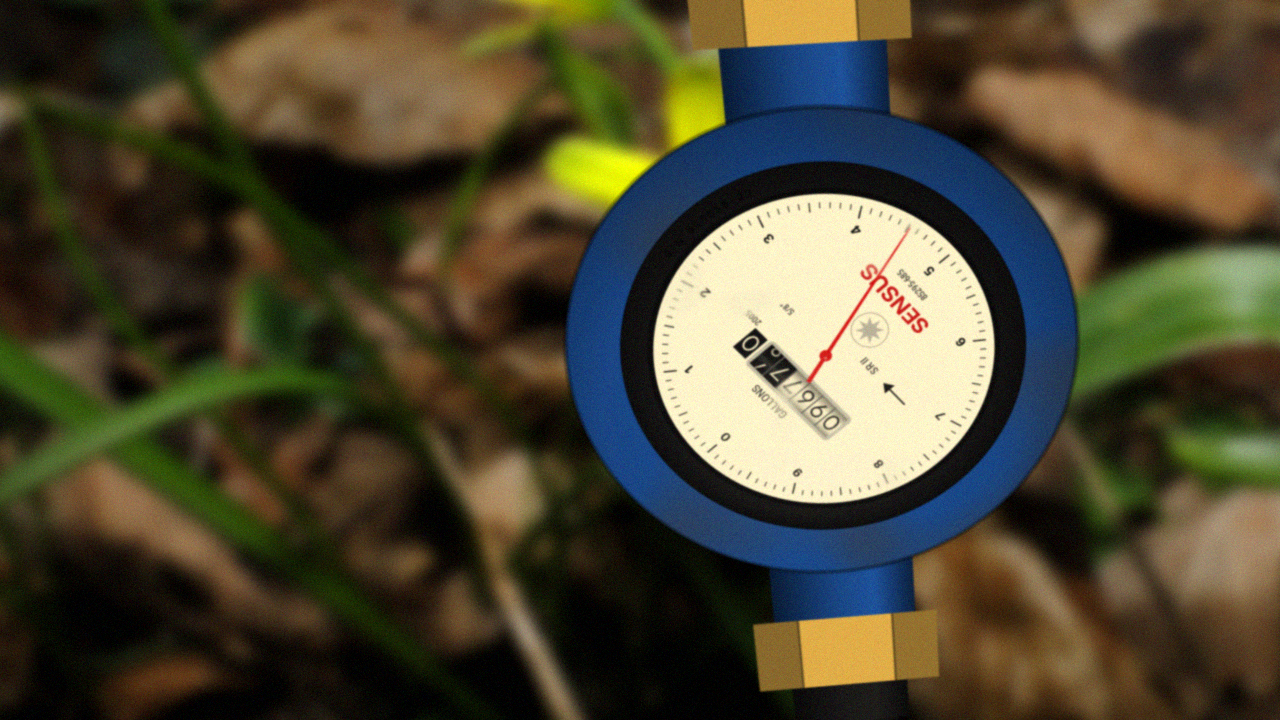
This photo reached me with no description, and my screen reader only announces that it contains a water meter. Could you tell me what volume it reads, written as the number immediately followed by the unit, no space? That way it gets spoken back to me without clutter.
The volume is 967774.5gal
